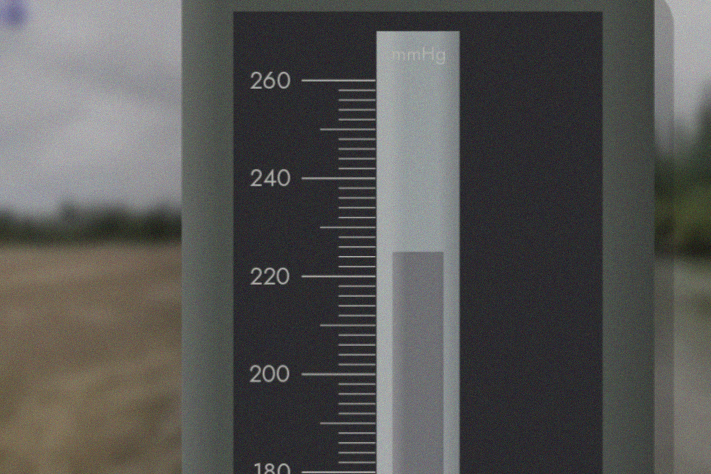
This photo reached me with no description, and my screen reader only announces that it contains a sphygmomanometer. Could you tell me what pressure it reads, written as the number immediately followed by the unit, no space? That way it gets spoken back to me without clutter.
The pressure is 225mmHg
